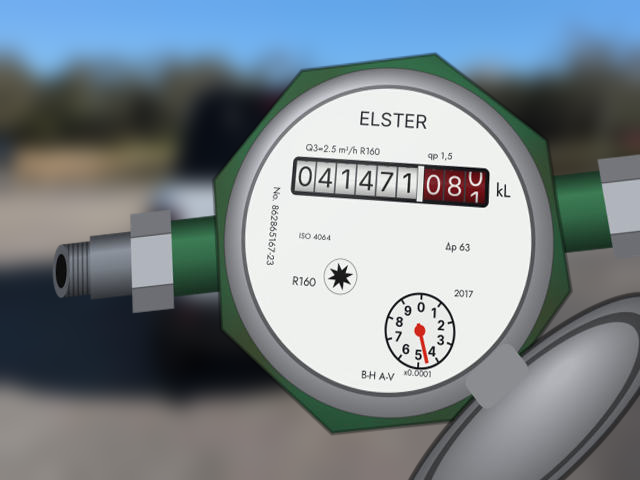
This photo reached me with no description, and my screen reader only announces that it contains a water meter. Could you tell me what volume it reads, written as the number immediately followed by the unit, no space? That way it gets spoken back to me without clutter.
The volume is 41471.0804kL
